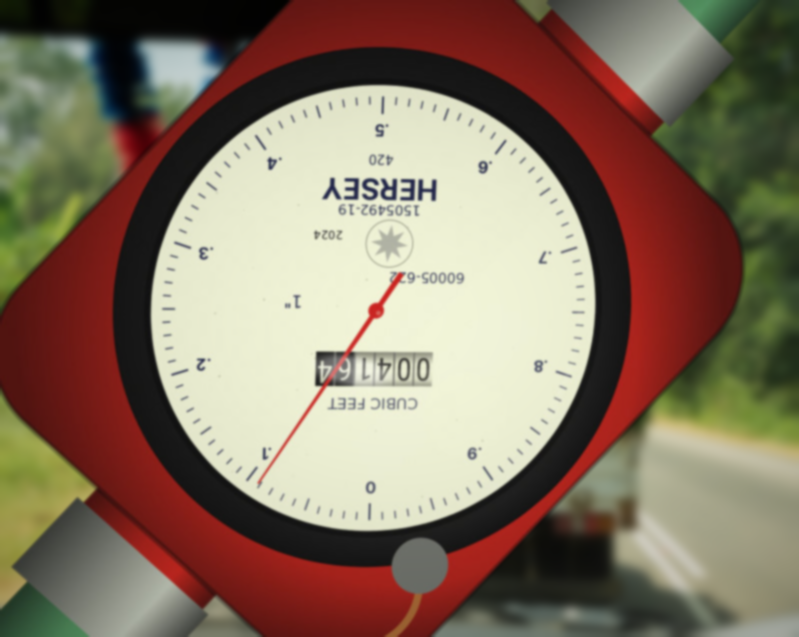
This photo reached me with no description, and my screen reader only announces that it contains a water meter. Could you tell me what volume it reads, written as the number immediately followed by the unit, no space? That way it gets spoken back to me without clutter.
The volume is 4164.09ft³
